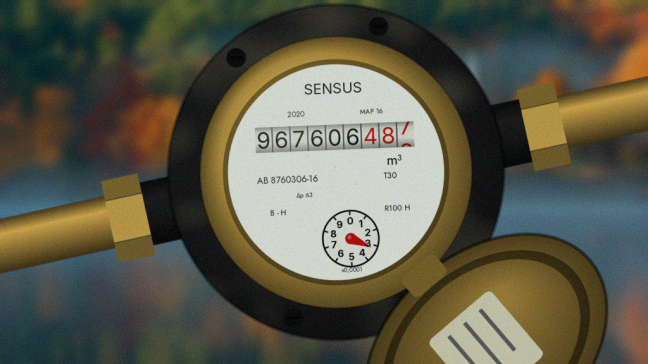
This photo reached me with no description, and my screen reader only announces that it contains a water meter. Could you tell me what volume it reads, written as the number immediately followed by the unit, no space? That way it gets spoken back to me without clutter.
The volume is 967606.4873m³
